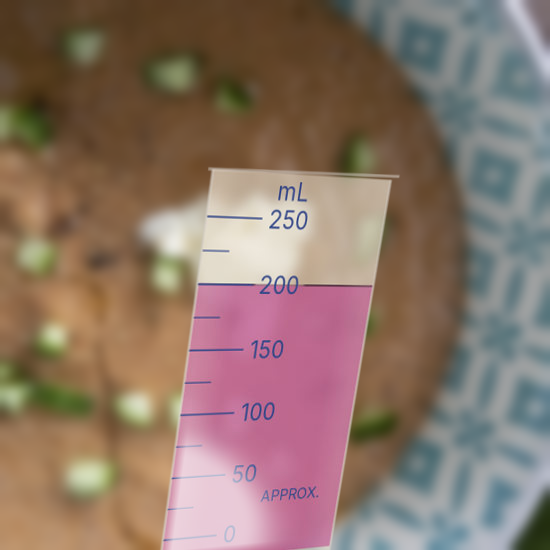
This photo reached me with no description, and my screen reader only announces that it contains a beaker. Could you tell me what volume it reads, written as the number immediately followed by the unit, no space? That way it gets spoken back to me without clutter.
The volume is 200mL
